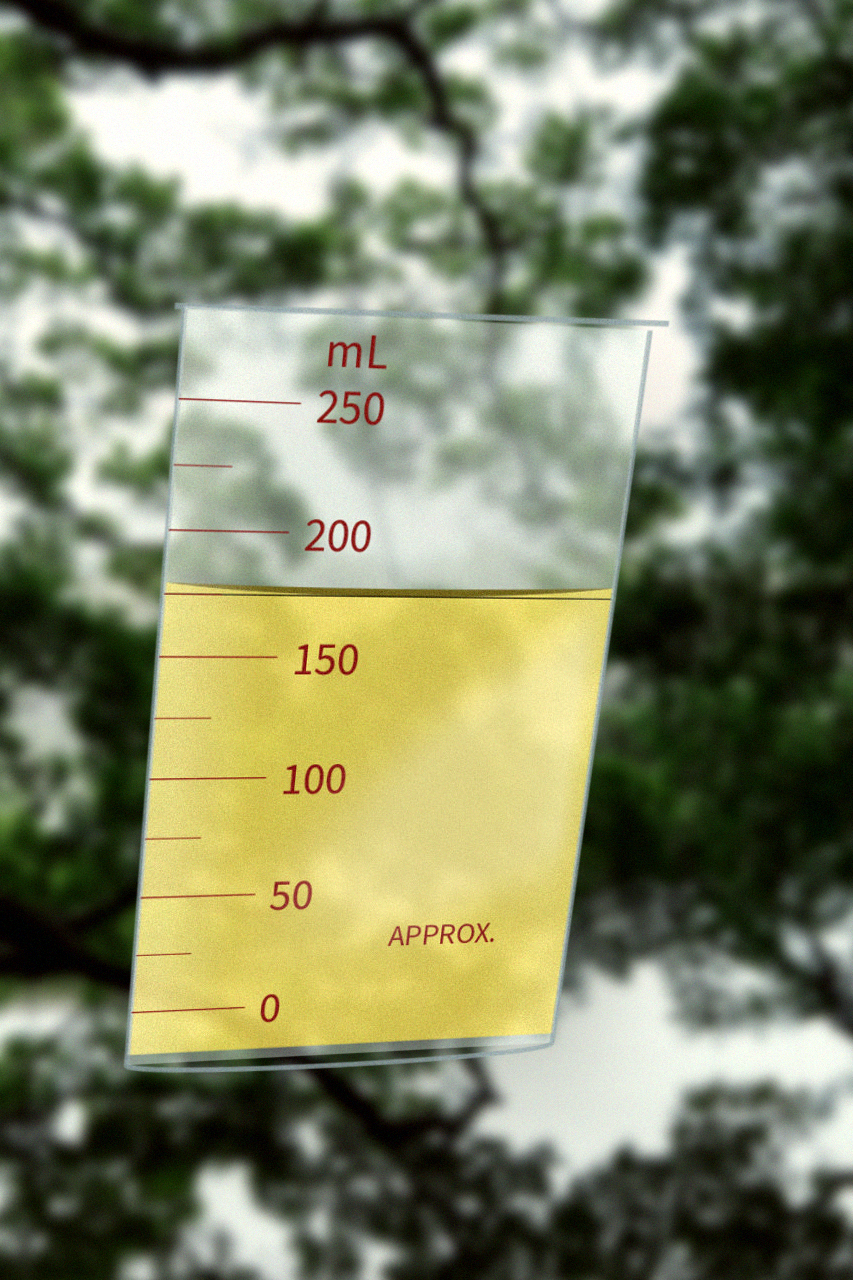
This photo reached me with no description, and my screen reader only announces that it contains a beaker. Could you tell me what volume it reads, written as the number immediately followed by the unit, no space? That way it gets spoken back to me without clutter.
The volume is 175mL
